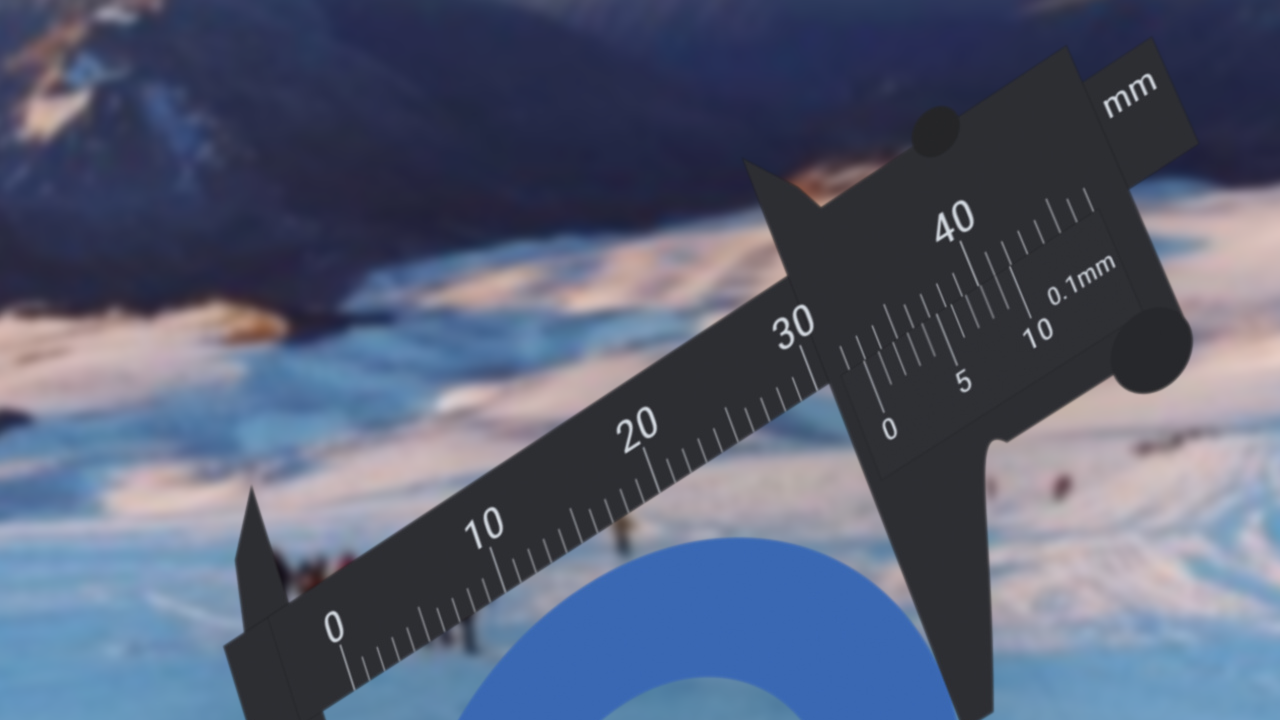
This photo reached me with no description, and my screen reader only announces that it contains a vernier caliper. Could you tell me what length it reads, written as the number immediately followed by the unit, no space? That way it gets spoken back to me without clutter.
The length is 32.9mm
